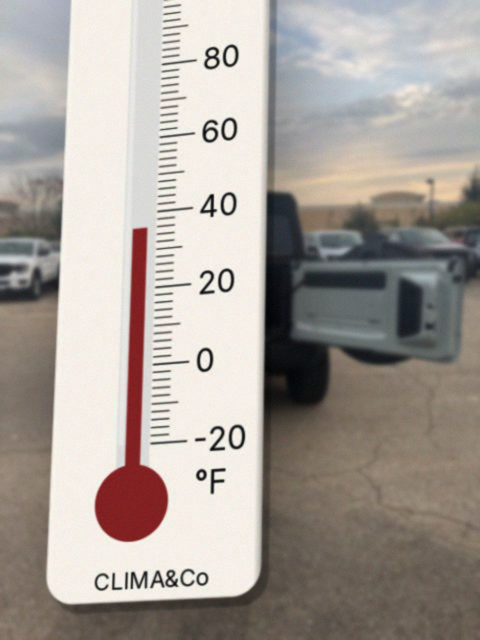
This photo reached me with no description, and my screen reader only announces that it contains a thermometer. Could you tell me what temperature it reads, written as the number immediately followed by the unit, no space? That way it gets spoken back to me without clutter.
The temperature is 36°F
